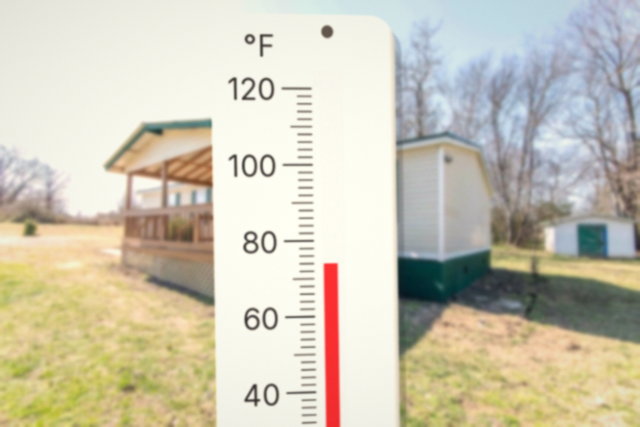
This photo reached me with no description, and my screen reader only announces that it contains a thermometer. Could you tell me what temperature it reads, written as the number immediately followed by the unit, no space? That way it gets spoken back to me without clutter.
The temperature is 74°F
